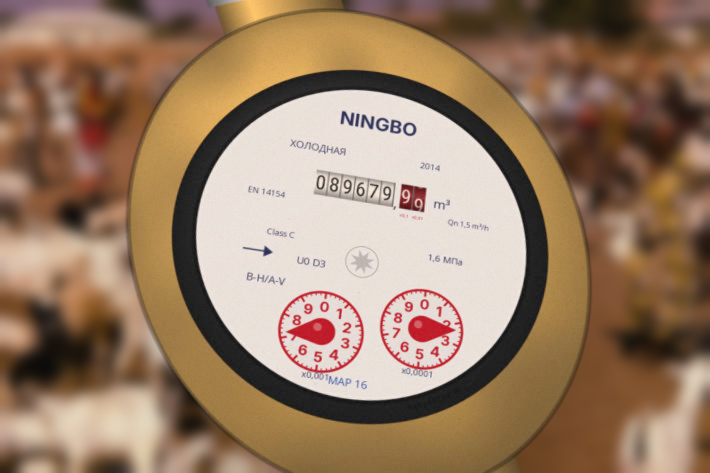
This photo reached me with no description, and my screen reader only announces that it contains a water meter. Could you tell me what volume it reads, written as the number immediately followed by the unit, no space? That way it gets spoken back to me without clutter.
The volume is 89679.9872m³
